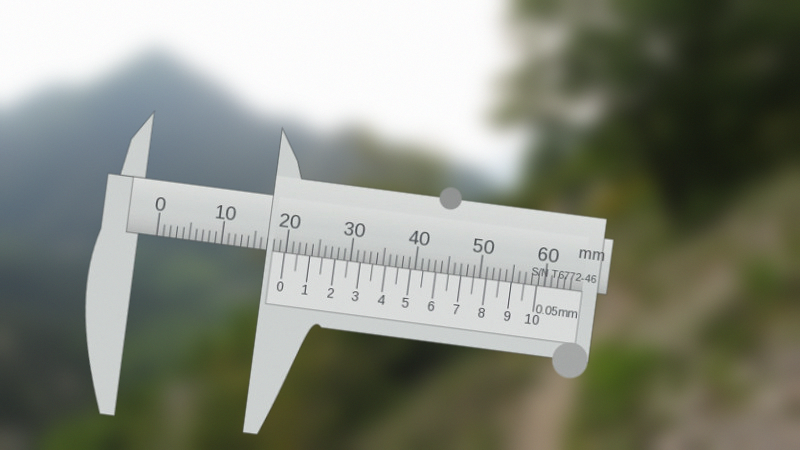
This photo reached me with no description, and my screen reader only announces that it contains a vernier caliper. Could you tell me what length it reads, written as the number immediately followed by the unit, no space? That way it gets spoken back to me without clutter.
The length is 19.8mm
